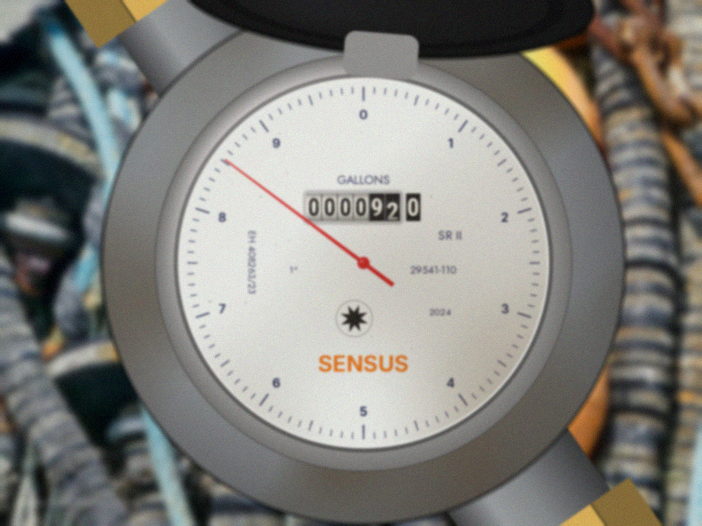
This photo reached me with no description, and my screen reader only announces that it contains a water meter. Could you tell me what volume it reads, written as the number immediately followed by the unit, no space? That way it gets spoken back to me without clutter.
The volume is 918.5gal
